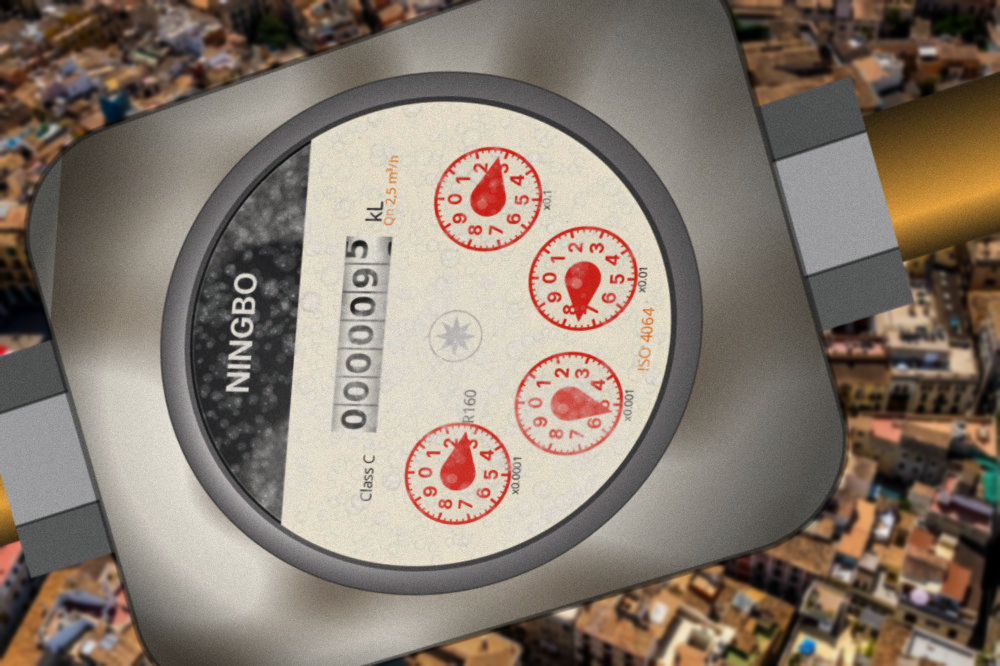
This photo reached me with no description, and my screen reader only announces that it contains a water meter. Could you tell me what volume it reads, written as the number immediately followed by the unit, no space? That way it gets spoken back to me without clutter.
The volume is 95.2752kL
